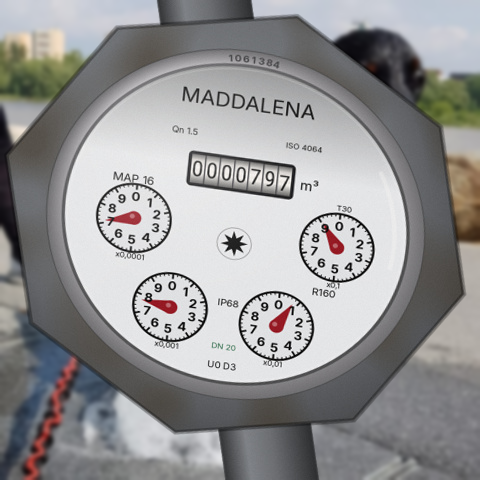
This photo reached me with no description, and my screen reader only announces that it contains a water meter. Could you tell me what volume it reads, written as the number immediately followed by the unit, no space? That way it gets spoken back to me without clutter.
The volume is 796.9077m³
